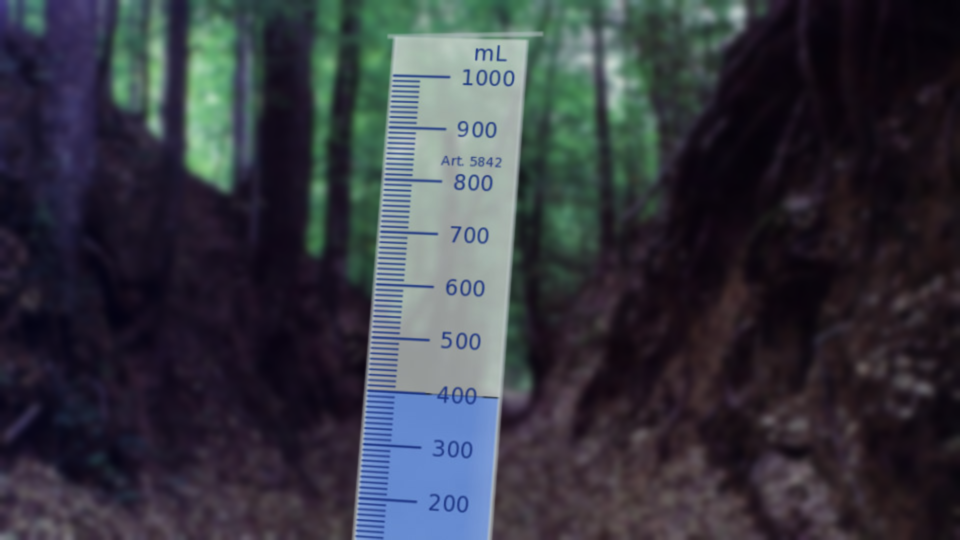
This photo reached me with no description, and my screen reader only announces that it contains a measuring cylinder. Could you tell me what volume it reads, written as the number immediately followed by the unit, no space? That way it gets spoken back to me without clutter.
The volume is 400mL
